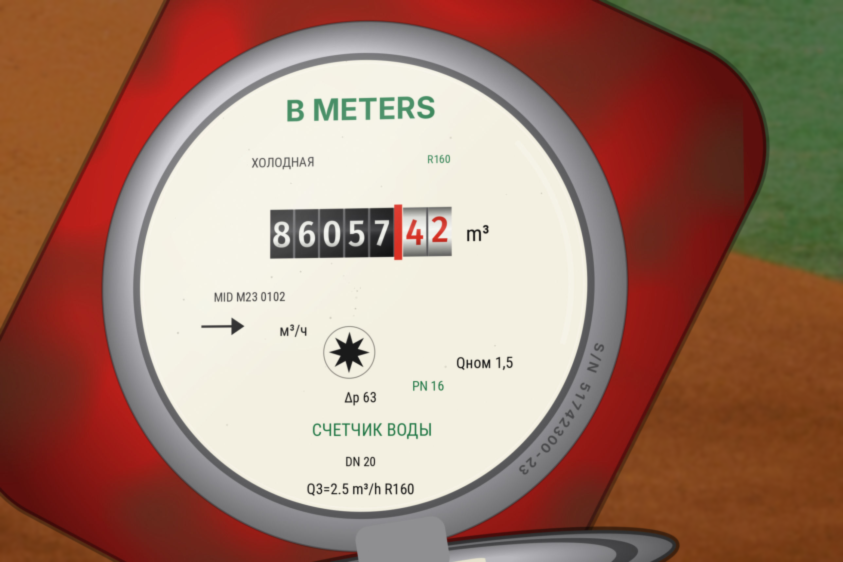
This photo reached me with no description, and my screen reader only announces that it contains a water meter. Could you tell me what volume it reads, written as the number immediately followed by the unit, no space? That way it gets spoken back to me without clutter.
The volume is 86057.42m³
